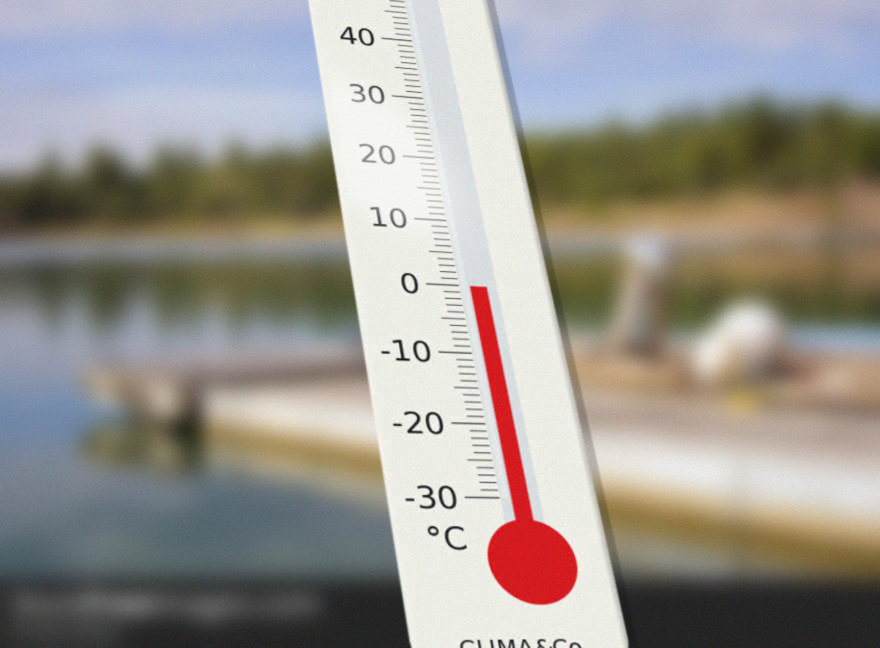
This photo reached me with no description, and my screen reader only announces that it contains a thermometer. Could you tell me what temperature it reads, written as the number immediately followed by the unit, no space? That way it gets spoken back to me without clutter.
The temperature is 0°C
